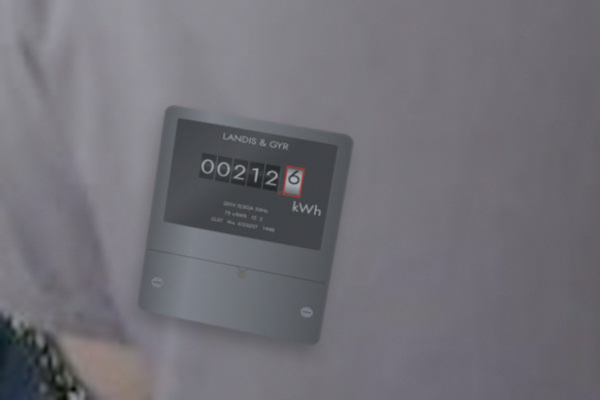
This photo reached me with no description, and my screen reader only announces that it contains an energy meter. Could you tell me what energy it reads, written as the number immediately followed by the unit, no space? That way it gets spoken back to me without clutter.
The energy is 212.6kWh
